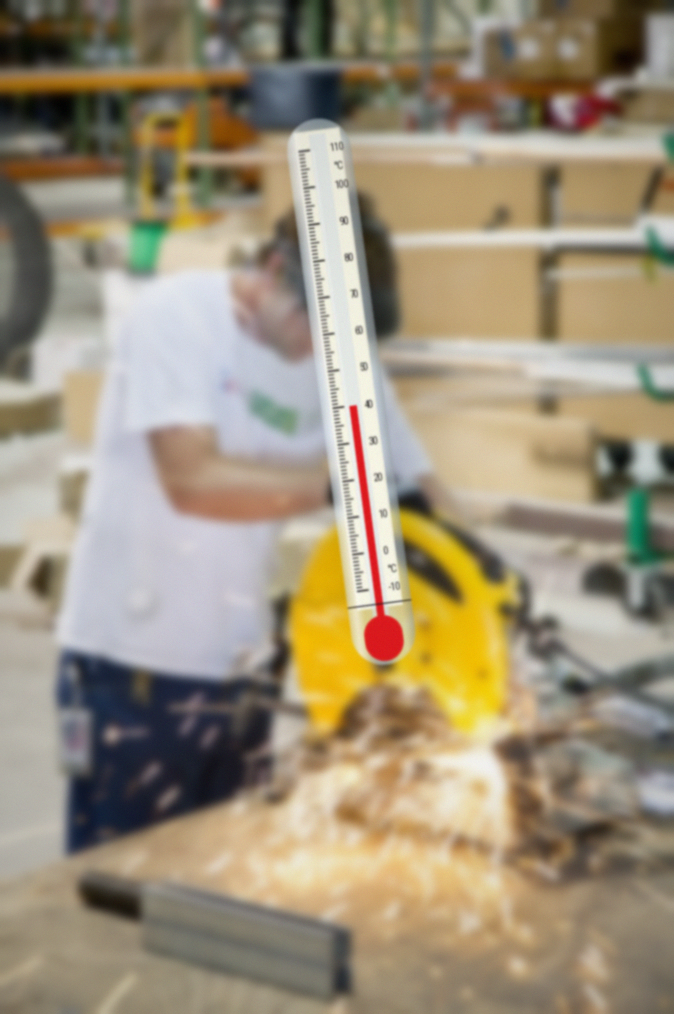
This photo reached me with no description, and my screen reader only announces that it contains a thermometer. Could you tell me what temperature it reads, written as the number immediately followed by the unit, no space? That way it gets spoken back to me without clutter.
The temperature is 40°C
